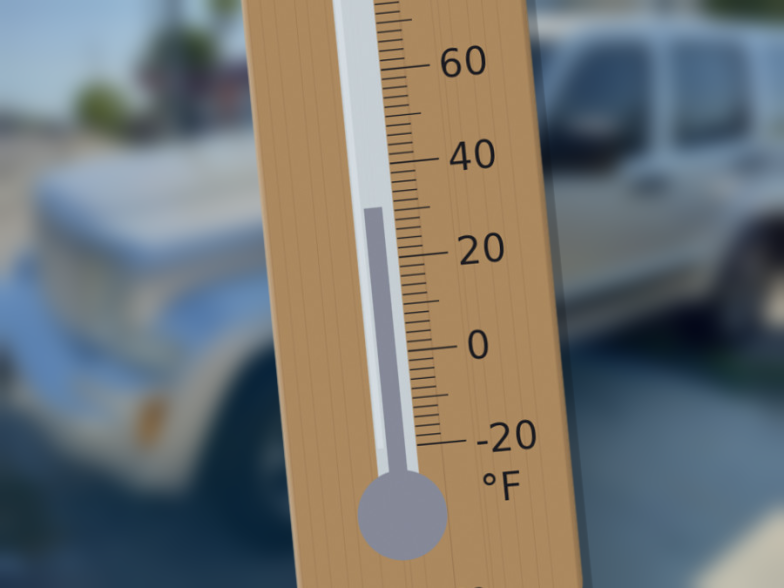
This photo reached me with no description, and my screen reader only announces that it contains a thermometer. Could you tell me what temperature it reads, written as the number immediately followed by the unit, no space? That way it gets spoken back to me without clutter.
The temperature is 31°F
